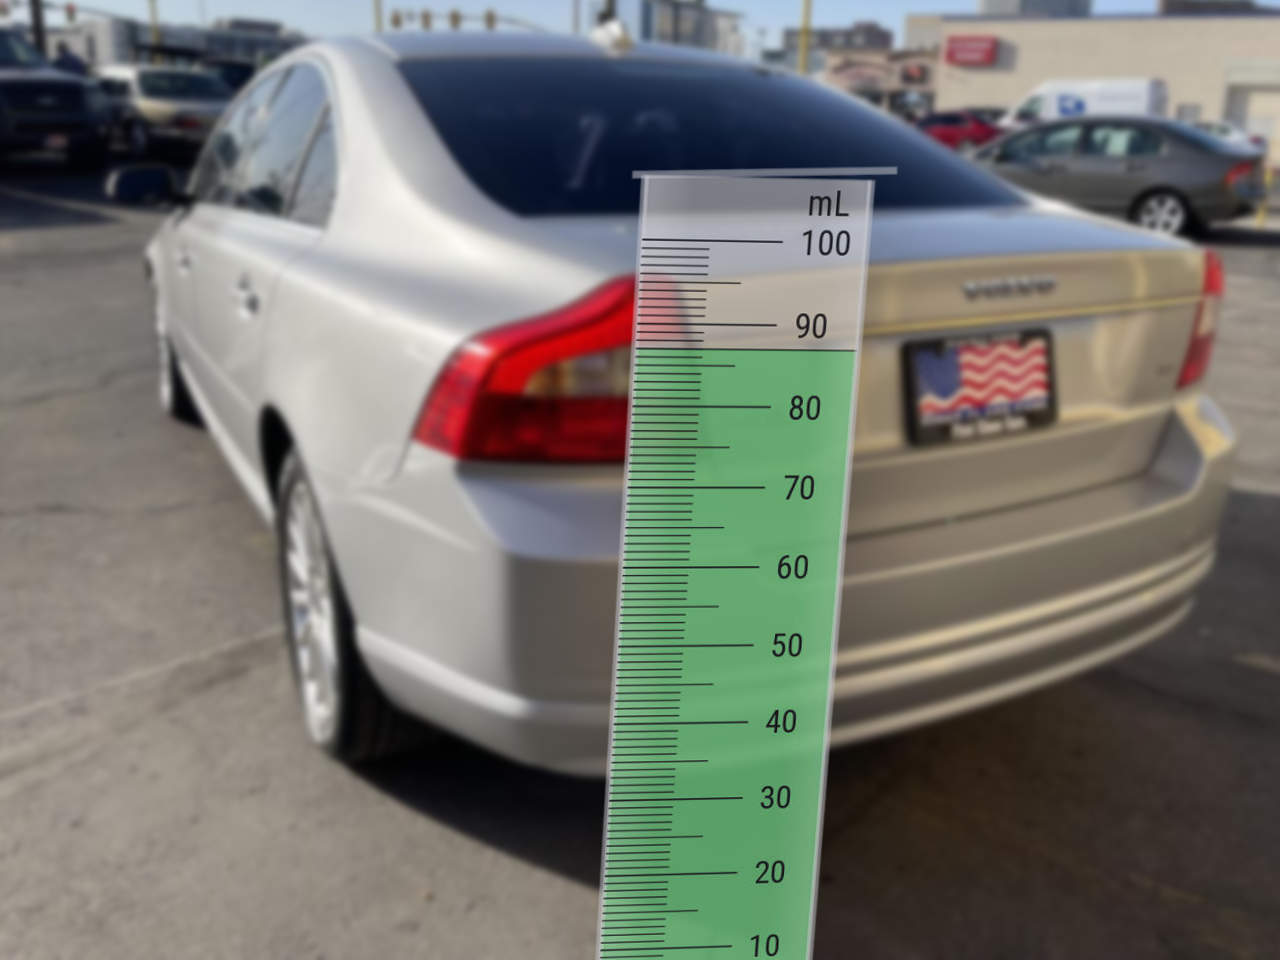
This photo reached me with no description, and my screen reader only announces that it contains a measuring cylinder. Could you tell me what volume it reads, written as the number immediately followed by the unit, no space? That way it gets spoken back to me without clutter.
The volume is 87mL
